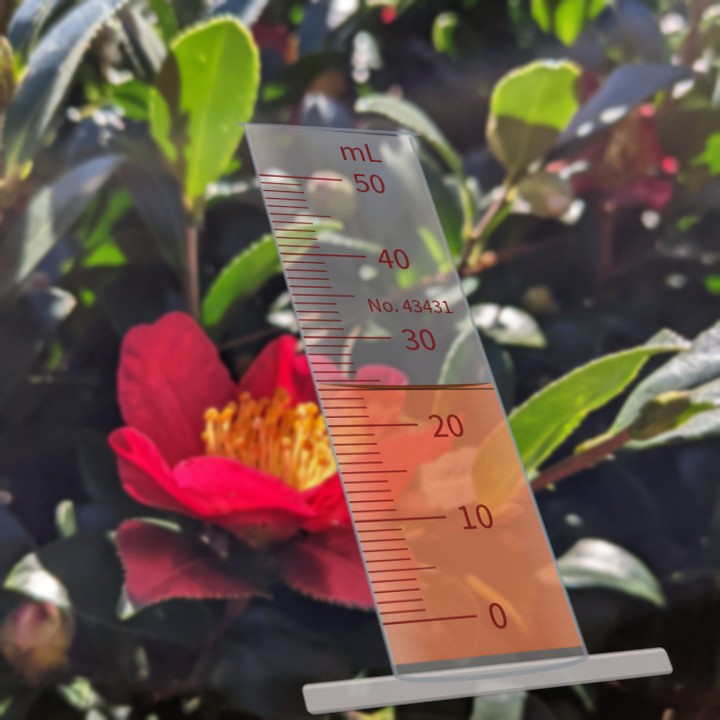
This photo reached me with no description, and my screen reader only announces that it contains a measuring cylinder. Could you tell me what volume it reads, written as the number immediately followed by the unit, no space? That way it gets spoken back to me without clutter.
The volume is 24mL
